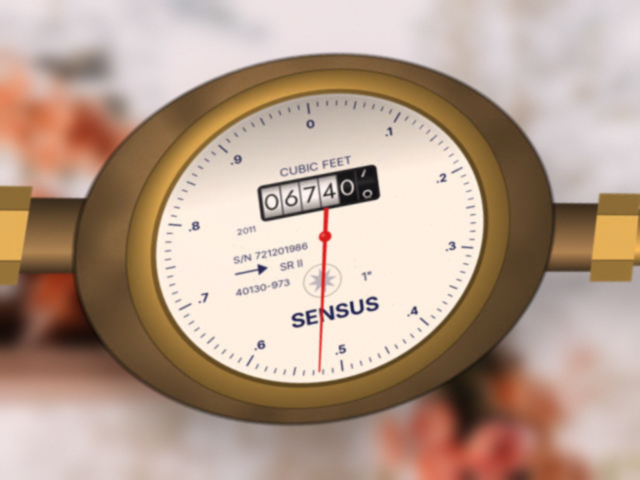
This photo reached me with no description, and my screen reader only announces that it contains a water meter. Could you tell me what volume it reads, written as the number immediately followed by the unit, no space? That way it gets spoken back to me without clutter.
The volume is 67407.52ft³
